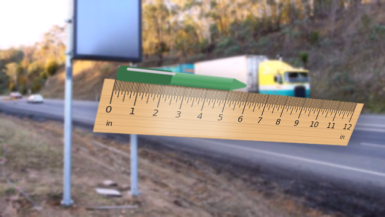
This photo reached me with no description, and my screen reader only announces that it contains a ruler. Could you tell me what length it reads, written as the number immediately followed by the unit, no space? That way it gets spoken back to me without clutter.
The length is 6in
